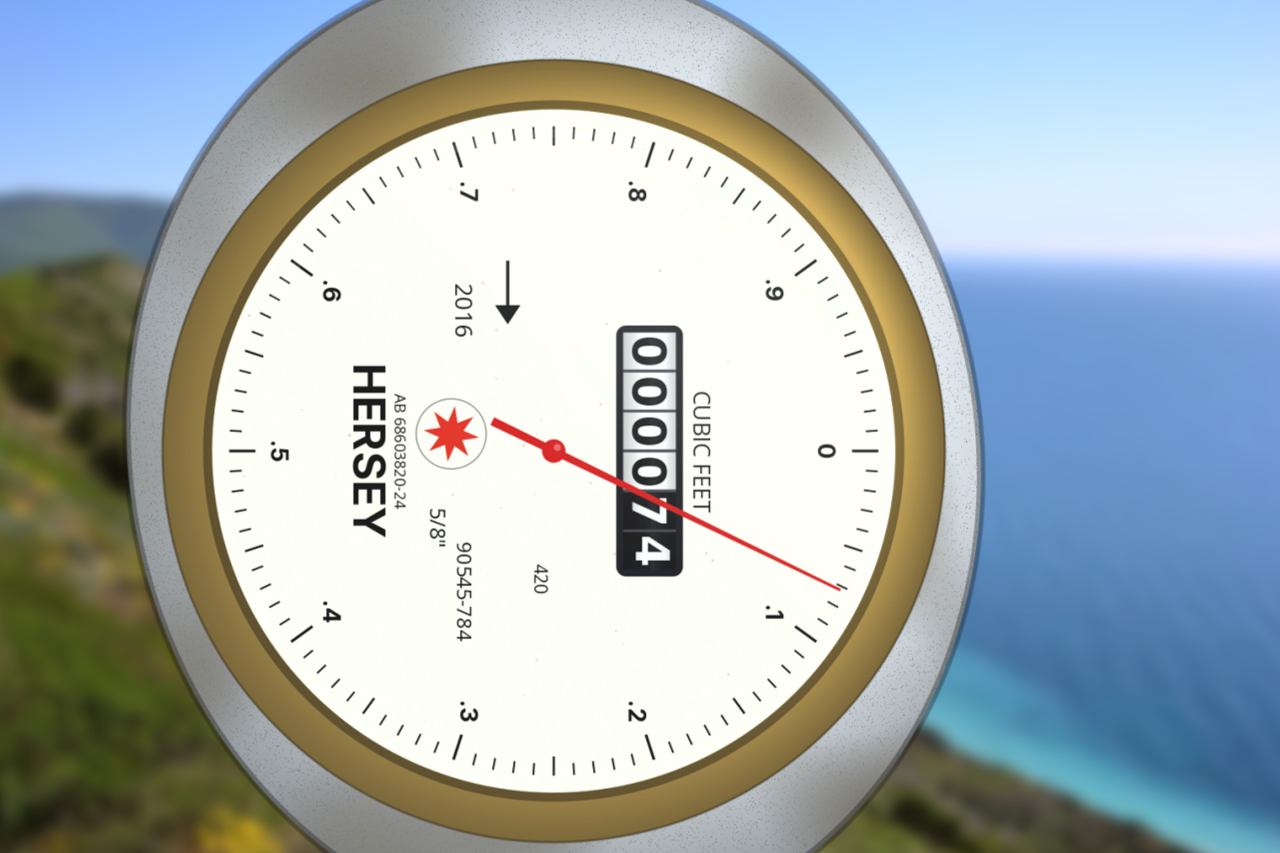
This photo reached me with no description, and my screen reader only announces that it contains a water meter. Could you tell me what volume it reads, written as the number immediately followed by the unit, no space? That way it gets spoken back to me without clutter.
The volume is 74.07ft³
